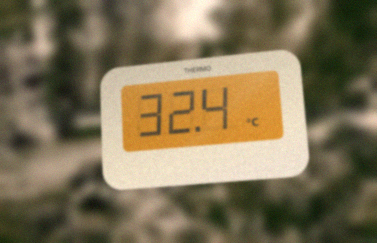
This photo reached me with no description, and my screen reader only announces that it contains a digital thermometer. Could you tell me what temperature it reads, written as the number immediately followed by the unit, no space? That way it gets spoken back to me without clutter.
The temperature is 32.4°C
